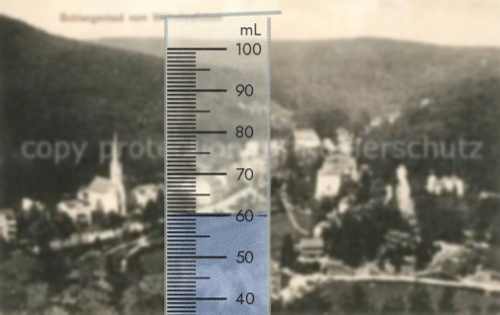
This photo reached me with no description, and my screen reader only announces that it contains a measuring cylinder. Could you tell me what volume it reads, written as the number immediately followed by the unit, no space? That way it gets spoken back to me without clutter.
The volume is 60mL
